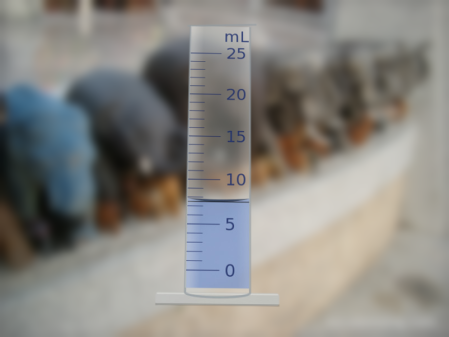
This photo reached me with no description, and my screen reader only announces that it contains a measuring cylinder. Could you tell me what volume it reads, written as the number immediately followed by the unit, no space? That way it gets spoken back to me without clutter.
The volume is 7.5mL
